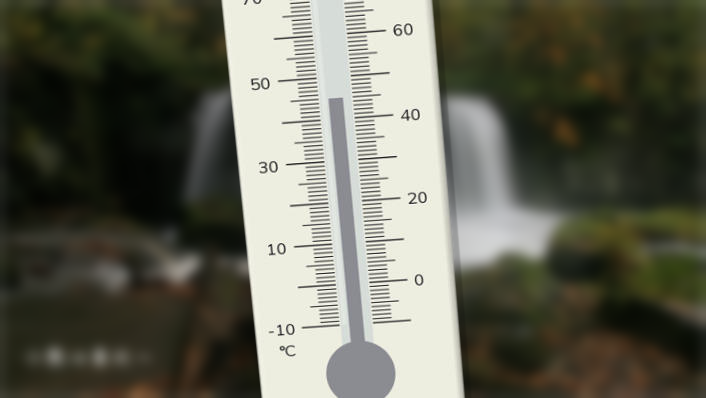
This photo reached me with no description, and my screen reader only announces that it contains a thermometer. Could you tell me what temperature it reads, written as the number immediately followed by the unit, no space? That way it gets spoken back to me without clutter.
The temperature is 45°C
